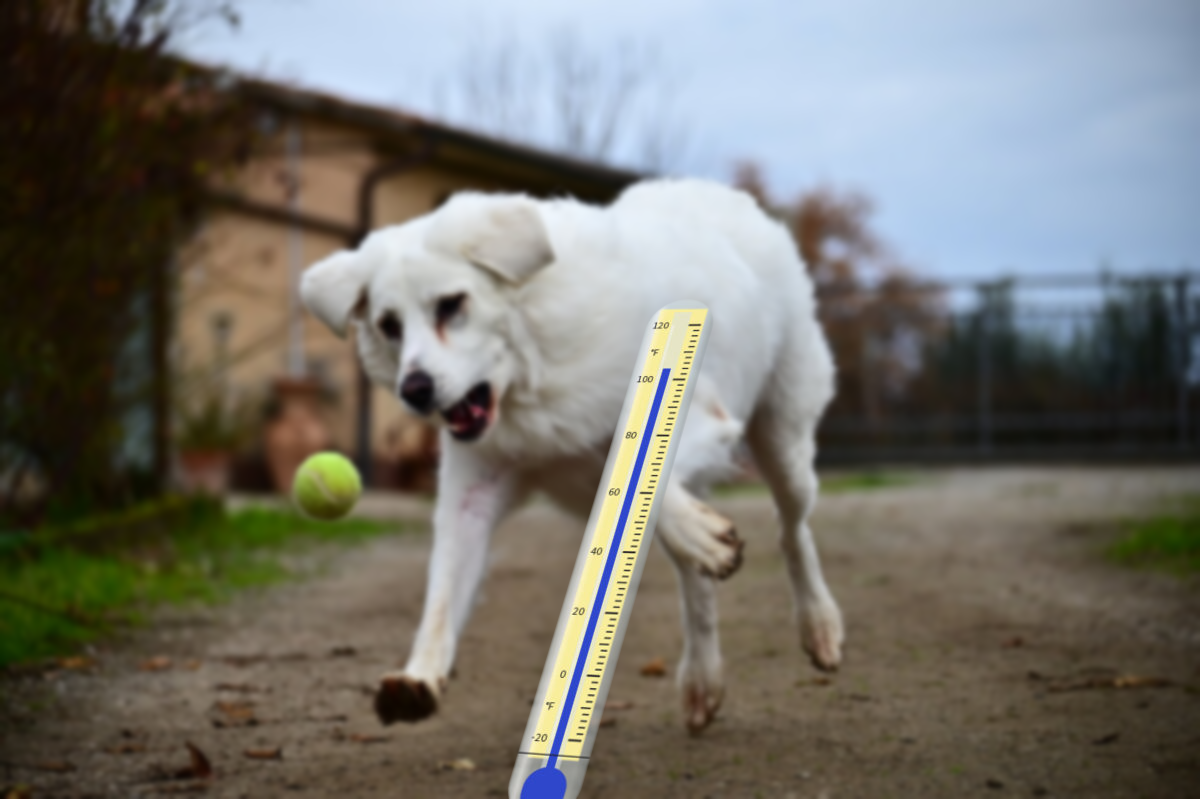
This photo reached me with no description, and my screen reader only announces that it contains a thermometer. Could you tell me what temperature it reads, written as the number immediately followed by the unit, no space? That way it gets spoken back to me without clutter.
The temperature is 104°F
